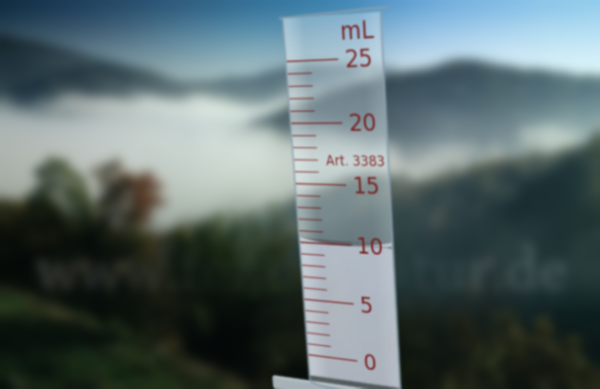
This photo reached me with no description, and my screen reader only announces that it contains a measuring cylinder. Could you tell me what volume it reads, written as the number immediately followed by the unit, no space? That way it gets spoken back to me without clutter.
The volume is 10mL
